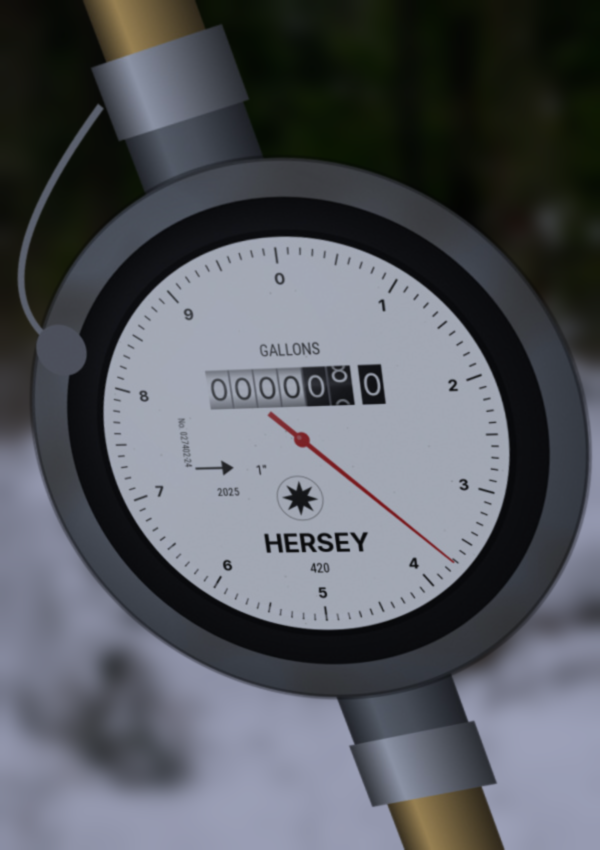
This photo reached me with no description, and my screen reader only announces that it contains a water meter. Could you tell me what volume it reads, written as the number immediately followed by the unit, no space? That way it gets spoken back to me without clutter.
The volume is 83.7gal
